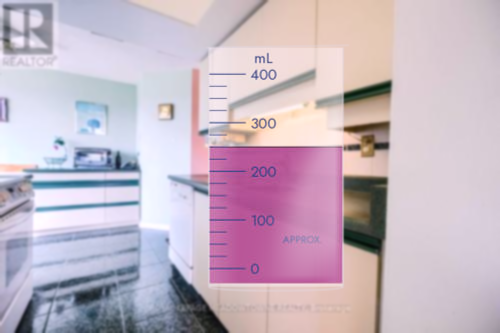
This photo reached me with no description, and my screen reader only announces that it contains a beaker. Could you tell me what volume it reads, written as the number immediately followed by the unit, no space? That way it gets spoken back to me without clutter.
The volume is 250mL
